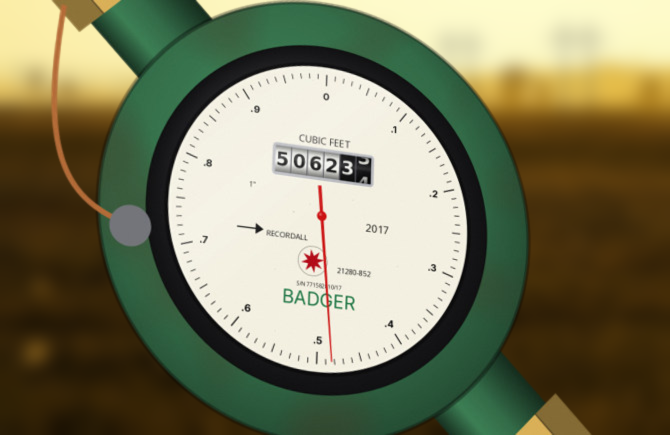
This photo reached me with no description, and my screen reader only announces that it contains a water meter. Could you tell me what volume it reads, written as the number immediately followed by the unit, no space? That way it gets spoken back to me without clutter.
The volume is 506233.48ft³
